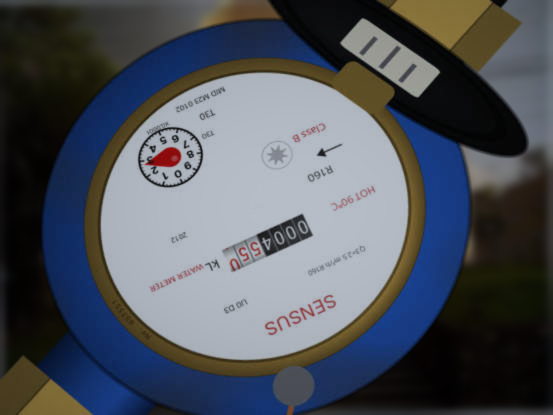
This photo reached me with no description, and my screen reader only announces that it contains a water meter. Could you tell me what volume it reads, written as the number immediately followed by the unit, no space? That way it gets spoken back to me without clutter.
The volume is 4.5502kL
